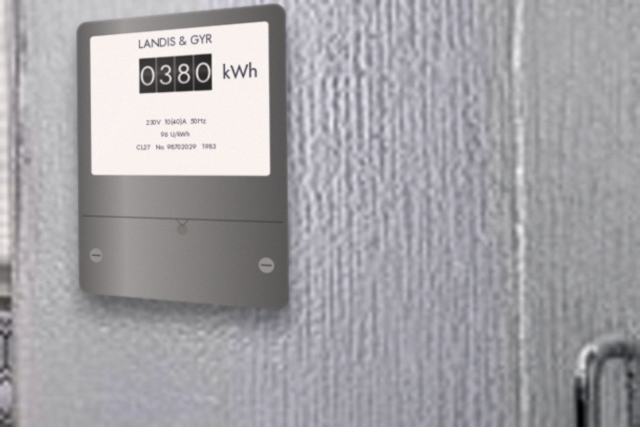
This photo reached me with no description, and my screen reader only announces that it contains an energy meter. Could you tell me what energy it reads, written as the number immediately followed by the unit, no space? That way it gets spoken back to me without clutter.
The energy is 380kWh
